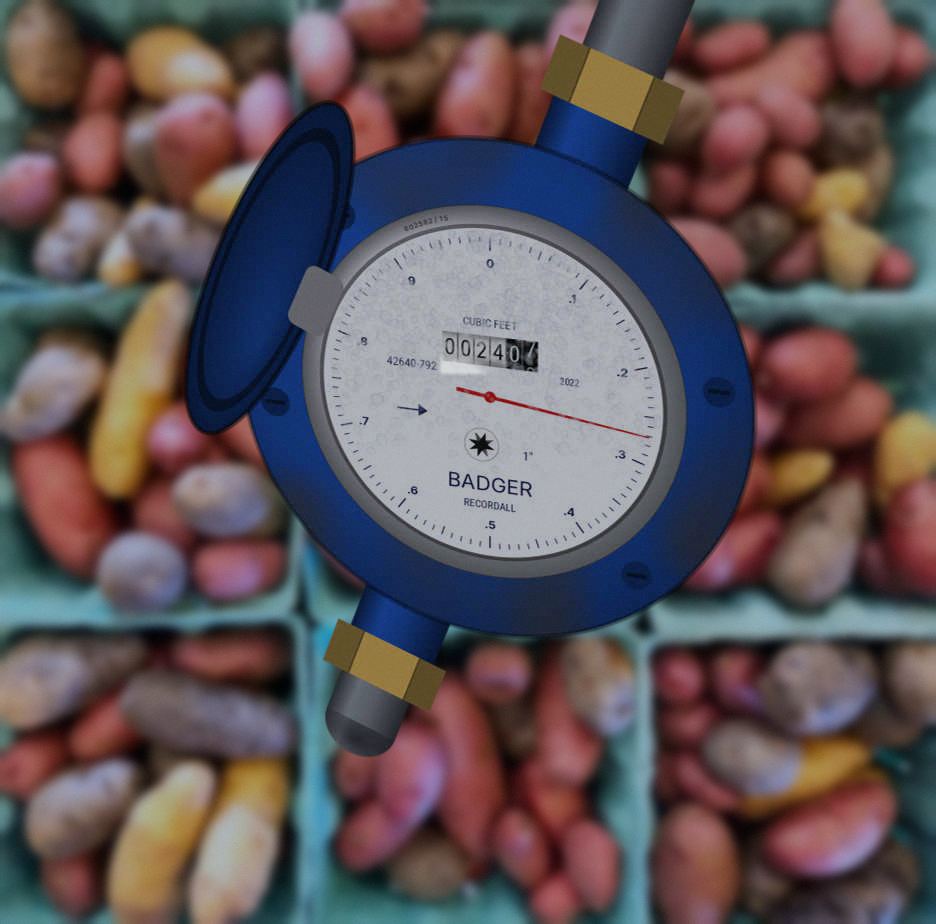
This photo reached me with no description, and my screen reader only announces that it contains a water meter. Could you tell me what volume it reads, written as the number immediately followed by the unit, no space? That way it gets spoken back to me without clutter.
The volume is 2407.27ft³
